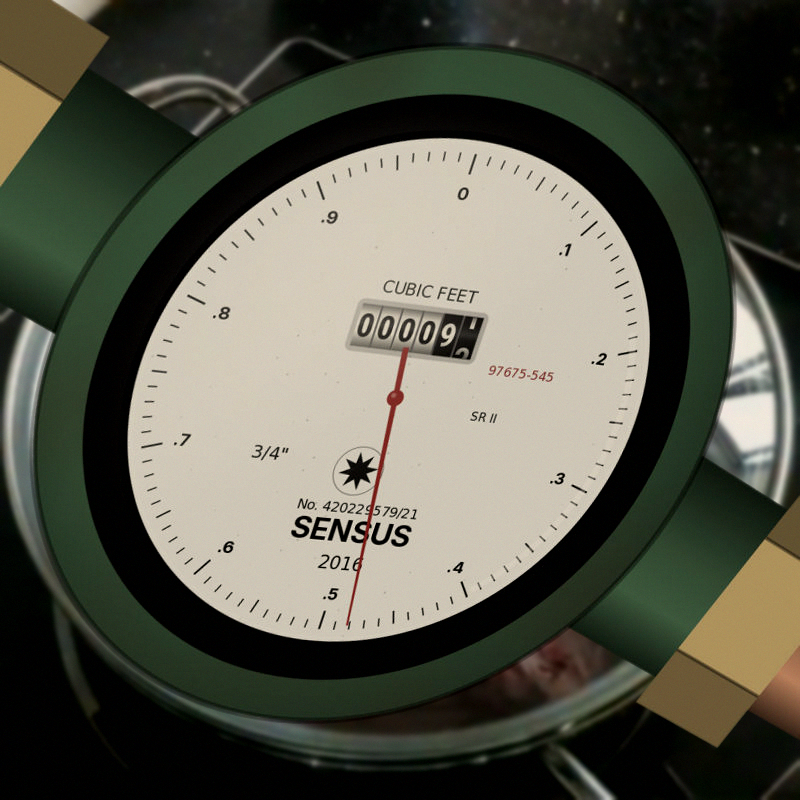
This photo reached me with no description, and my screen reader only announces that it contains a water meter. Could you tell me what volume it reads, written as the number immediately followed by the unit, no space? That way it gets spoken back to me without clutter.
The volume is 91.48ft³
